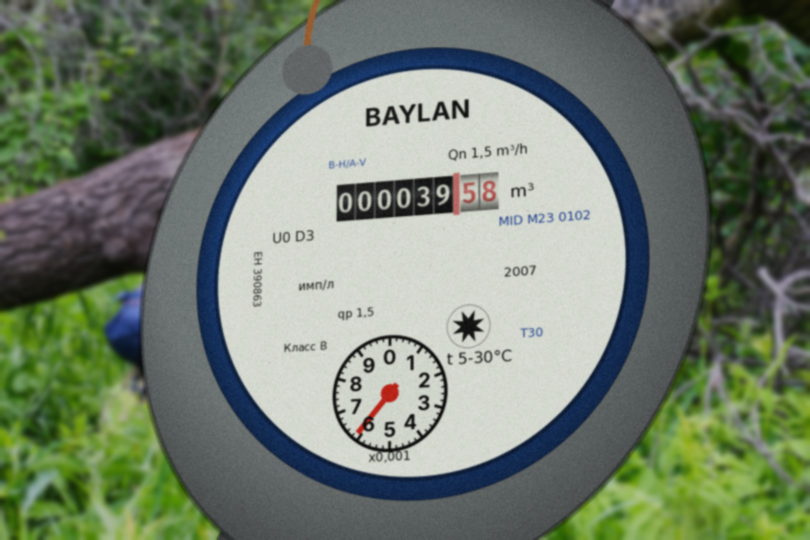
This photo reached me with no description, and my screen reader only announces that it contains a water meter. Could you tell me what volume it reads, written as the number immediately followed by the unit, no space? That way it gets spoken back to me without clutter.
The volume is 39.586m³
